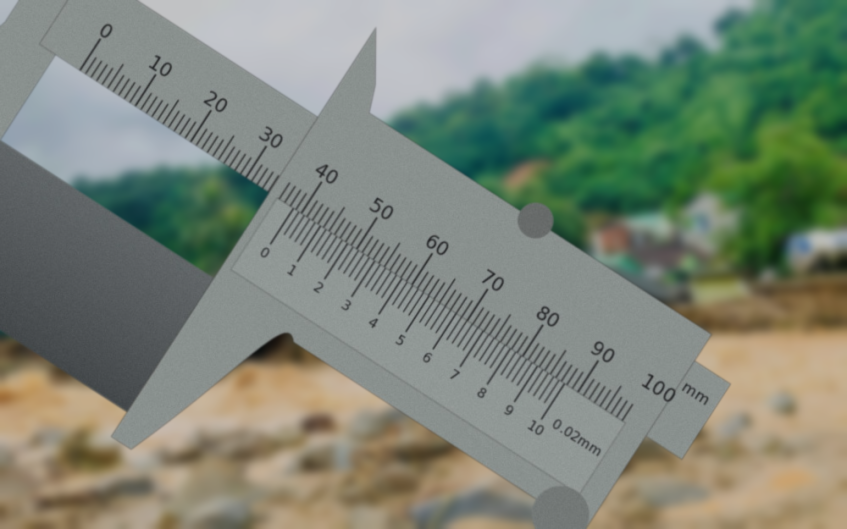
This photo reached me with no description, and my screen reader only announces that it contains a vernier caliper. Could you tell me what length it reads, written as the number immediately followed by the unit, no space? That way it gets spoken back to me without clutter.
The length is 38.6mm
